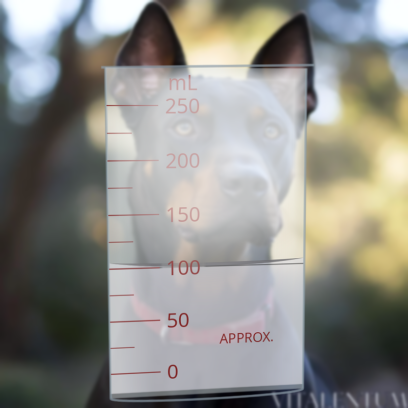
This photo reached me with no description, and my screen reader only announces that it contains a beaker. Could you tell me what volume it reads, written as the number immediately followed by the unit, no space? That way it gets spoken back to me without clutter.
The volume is 100mL
